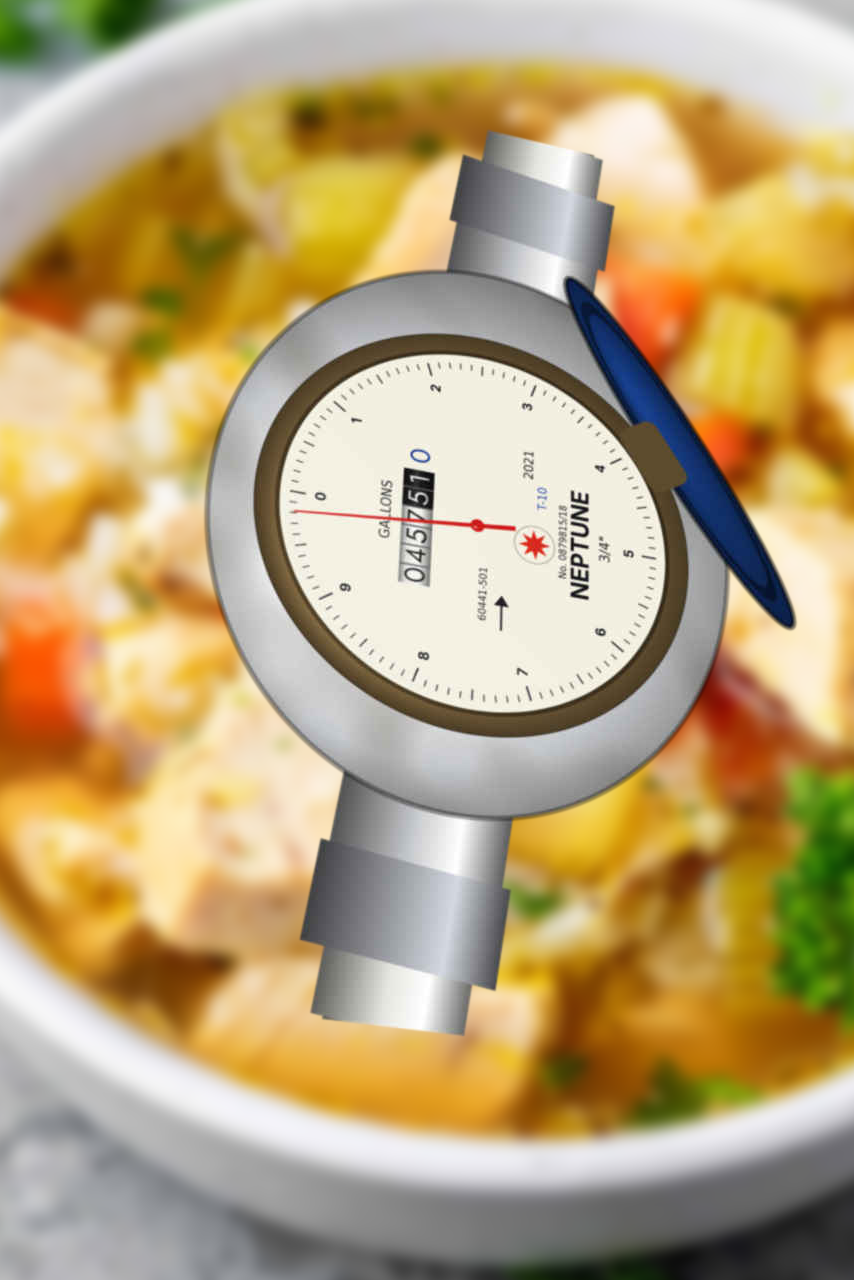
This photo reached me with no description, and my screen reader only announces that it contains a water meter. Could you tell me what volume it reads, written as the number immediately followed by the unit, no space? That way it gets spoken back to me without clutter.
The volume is 457509.8gal
